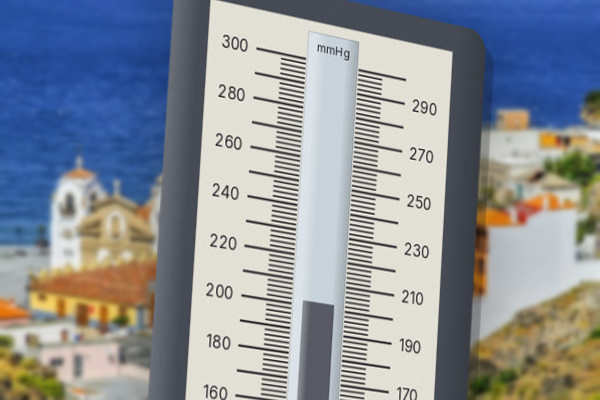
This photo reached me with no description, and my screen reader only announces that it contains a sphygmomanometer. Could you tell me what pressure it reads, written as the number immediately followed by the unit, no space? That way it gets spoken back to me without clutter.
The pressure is 202mmHg
